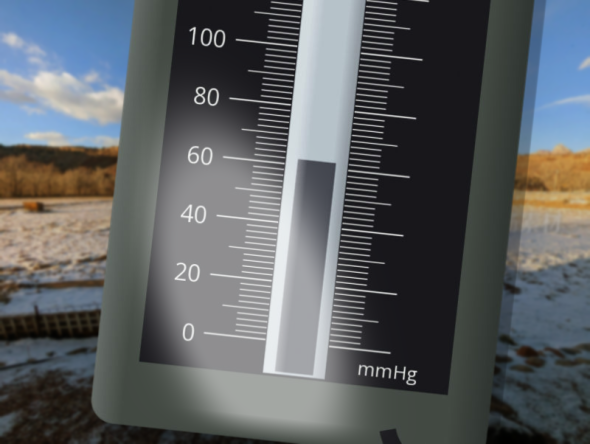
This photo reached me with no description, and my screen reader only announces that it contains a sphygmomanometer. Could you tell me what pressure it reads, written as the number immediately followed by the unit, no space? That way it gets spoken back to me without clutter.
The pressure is 62mmHg
